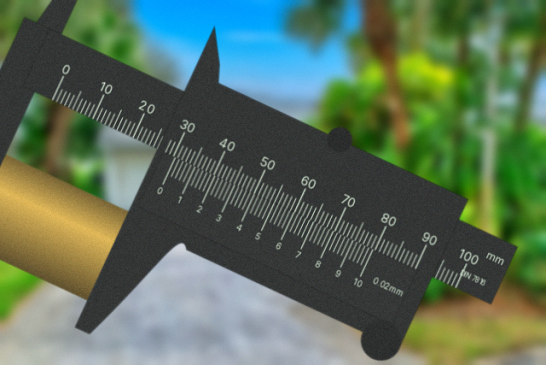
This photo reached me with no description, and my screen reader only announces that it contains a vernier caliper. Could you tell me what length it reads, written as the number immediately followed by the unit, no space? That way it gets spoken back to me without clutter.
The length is 30.5mm
